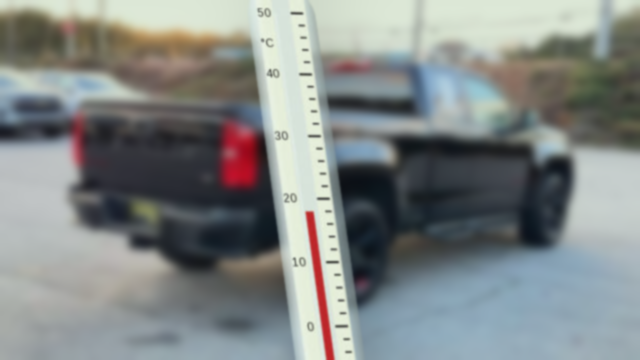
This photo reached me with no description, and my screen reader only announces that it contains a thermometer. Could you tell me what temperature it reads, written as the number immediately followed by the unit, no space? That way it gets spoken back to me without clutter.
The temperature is 18°C
